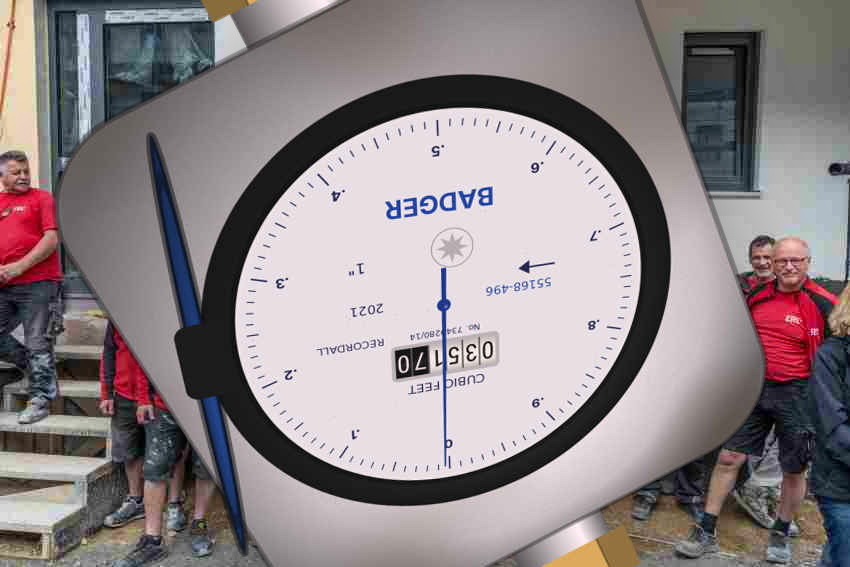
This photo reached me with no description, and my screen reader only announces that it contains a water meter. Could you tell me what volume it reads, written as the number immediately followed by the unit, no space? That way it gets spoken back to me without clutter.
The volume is 35170.00ft³
